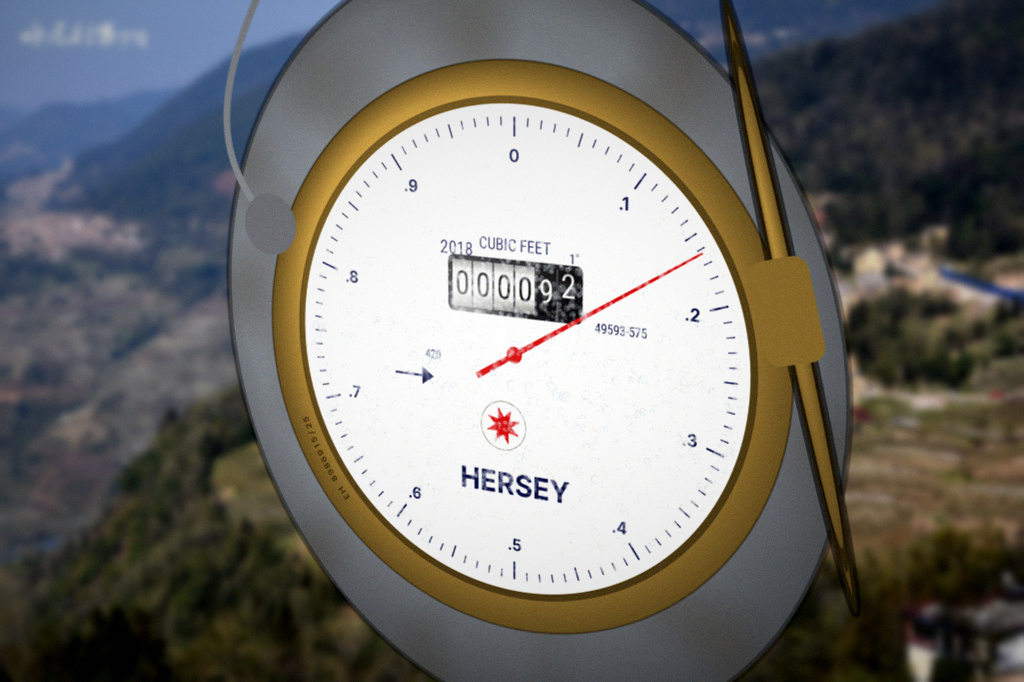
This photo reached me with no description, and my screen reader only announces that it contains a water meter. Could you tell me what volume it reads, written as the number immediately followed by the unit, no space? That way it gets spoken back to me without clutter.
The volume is 92.16ft³
